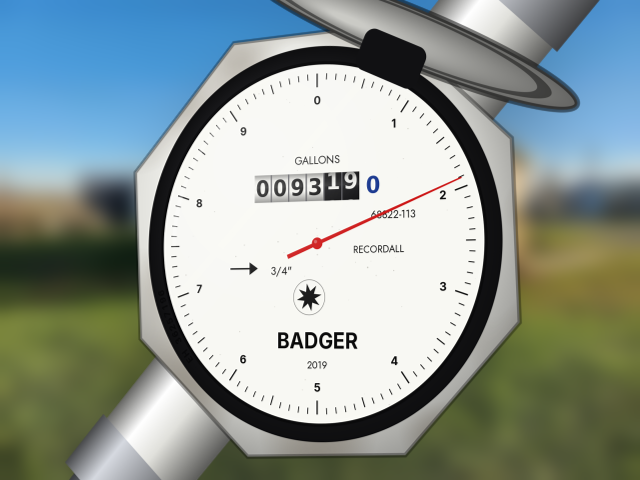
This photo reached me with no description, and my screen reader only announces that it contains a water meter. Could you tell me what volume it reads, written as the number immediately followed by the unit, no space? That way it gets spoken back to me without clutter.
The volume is 93191.9gal
